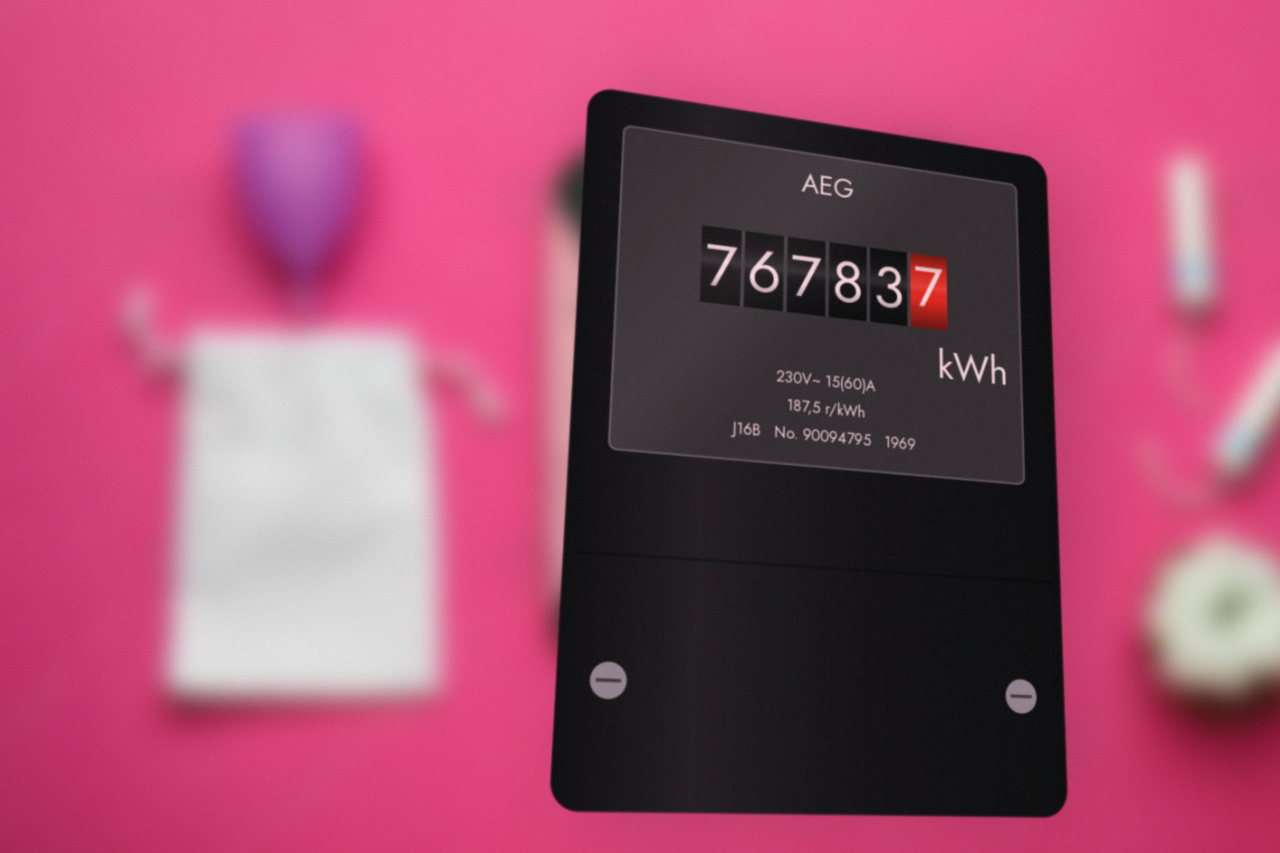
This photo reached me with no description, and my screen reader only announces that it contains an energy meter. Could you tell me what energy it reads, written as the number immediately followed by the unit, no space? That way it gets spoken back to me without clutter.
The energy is 76783.7kWh
